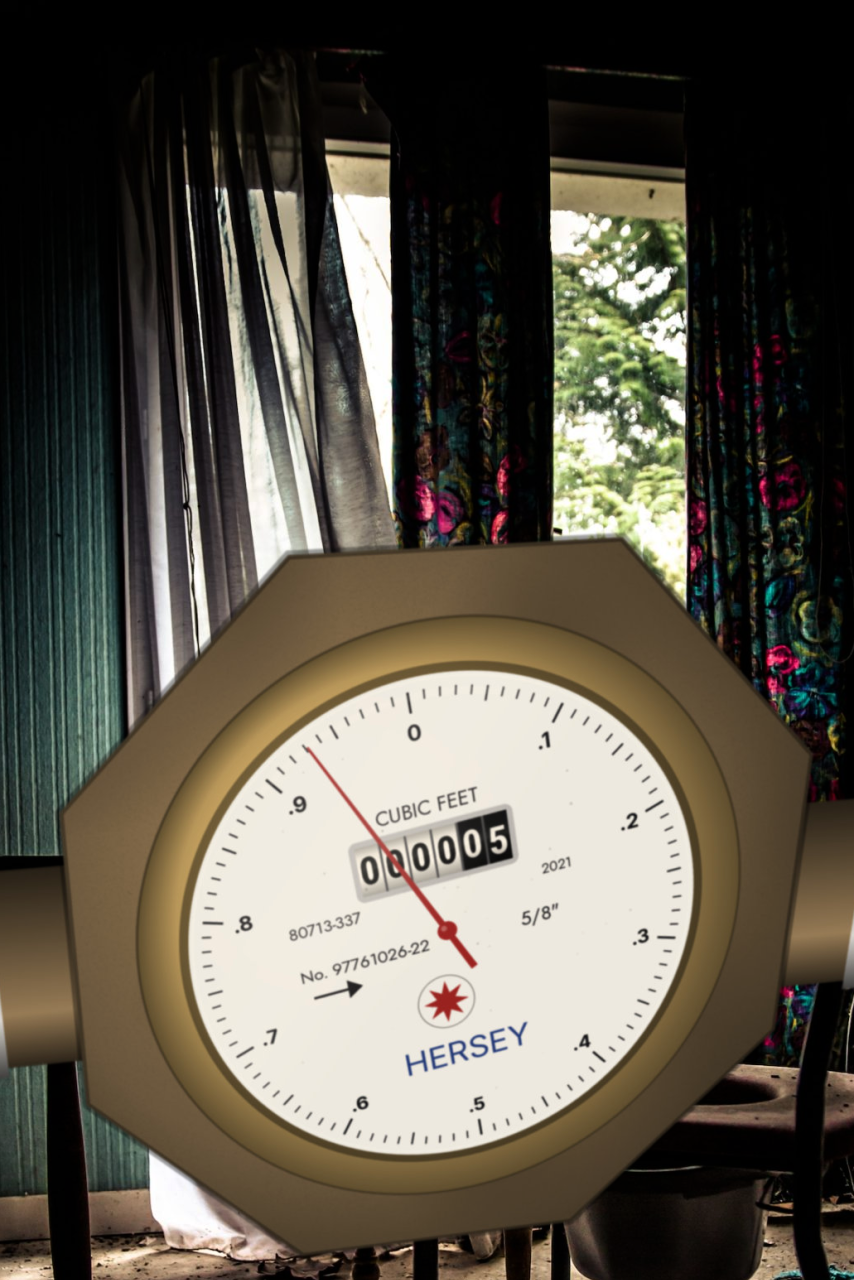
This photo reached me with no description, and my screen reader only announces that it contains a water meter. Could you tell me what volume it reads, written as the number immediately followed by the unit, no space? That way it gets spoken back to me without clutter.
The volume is 4.93ft³
